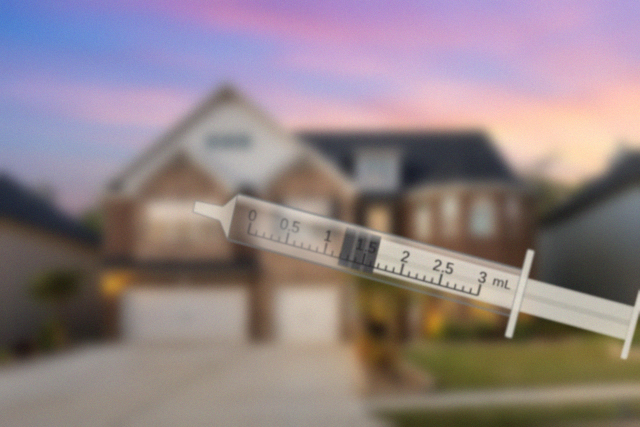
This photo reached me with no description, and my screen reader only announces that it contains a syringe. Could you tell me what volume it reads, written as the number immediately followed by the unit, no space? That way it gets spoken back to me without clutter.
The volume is 1.2mL
